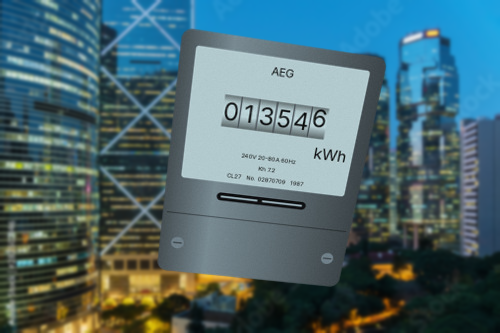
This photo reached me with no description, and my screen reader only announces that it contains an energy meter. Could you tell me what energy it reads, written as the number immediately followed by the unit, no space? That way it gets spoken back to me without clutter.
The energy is 13546kWh
